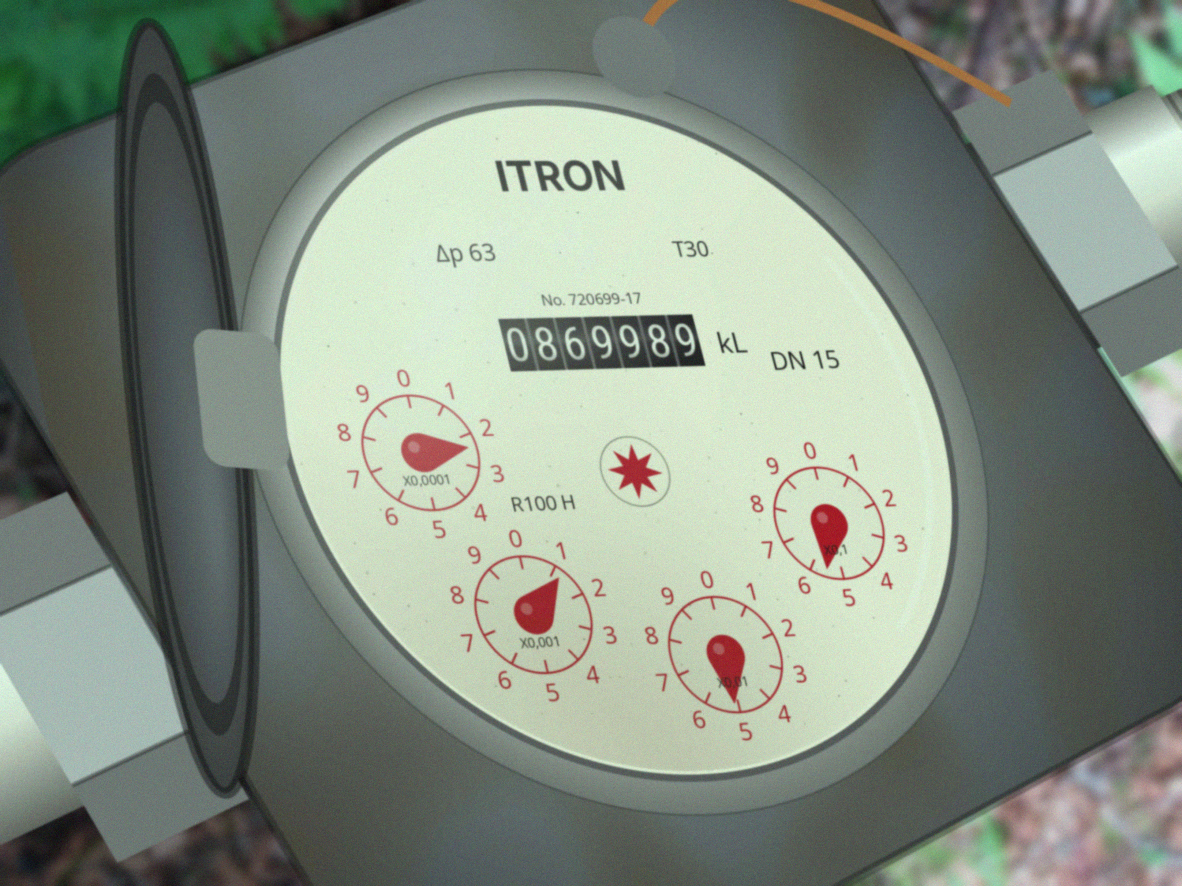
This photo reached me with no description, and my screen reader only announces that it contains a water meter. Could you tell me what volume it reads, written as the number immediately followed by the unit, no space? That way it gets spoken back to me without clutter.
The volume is 869989.5512kL
